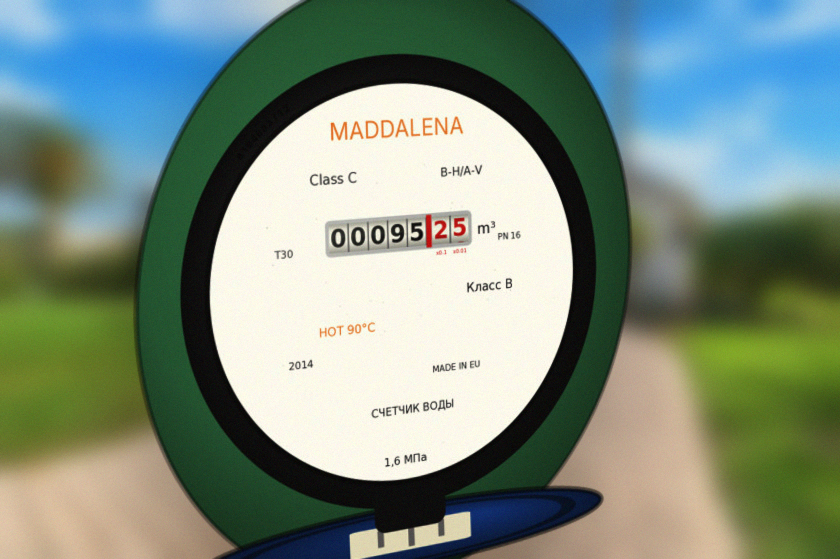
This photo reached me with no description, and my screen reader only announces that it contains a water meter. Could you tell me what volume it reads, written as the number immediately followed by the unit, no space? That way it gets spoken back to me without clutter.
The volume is 95.25m³
